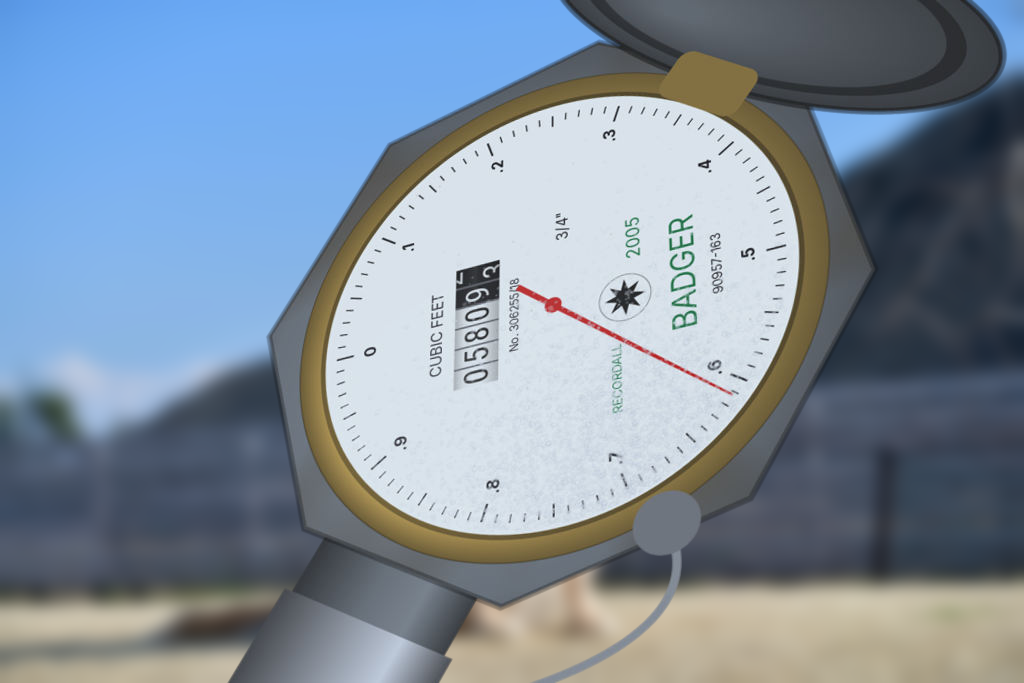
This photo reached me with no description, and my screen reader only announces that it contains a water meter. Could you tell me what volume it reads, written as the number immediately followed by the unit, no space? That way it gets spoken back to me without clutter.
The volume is 58092.61ft³
